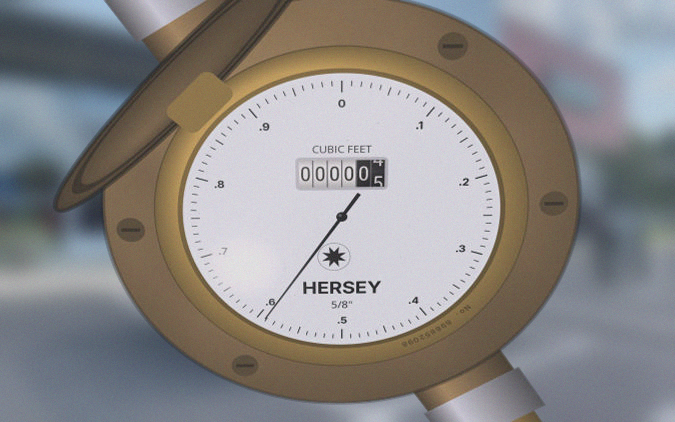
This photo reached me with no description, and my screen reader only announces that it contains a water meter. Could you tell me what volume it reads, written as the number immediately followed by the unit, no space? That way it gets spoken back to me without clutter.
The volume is 4.59ft³
